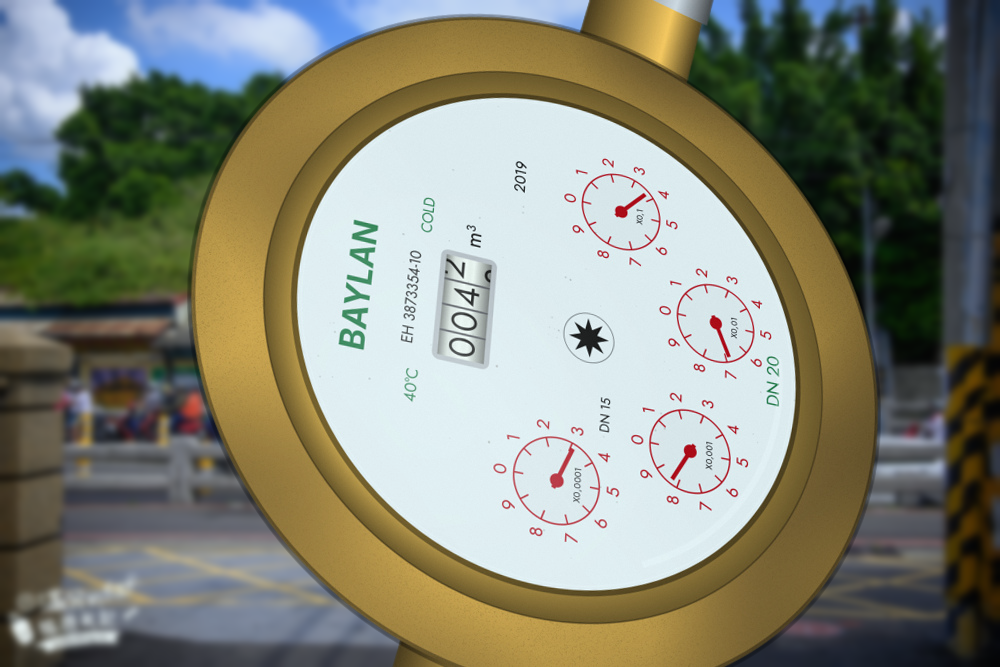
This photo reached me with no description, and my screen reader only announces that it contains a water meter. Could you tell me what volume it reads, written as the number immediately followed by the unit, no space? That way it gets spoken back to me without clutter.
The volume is 42.3683m³
